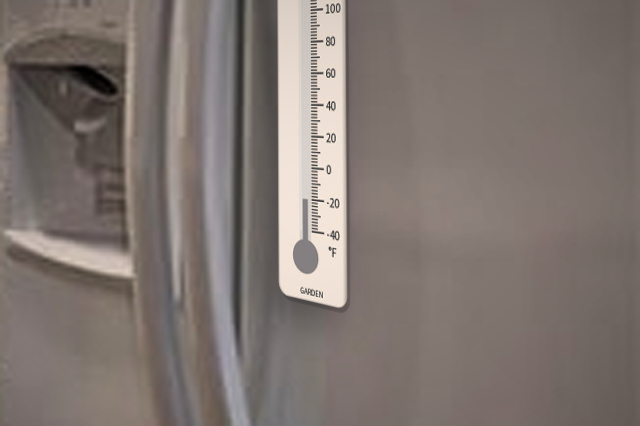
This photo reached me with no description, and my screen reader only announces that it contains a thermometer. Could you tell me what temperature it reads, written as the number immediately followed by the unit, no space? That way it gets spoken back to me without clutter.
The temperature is -20°F
